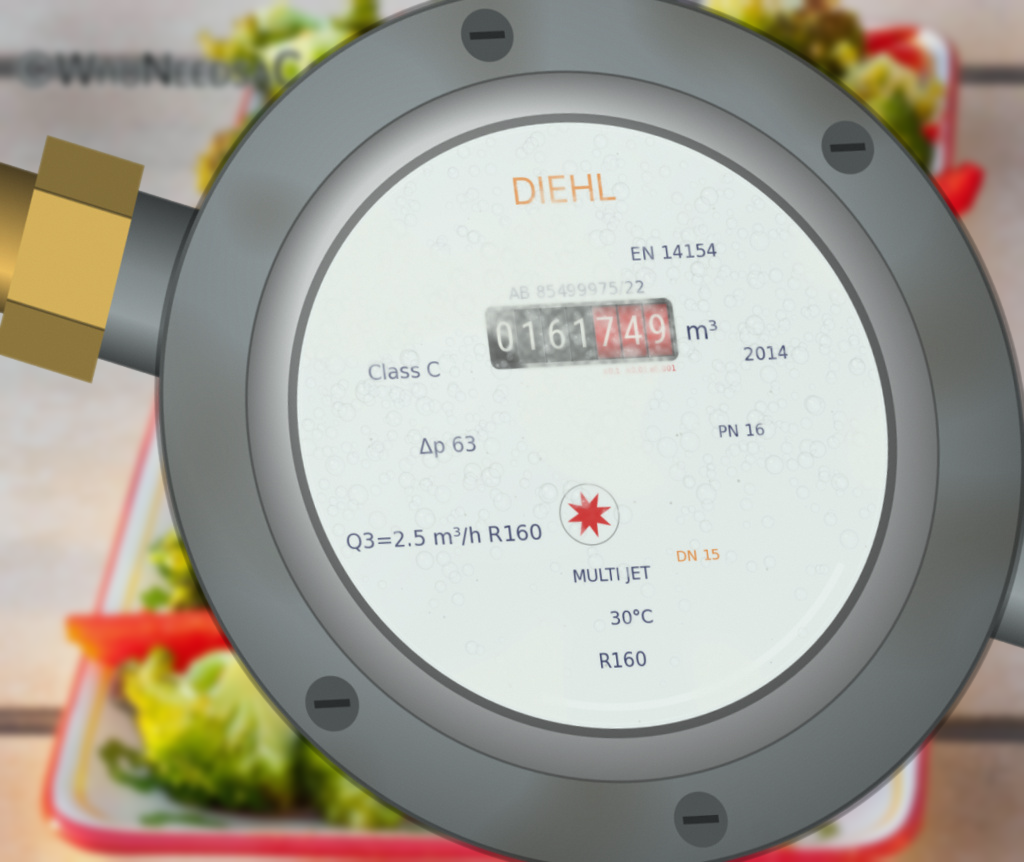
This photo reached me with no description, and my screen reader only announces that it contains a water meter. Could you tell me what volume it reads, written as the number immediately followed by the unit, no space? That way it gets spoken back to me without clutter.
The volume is 161.749m³
